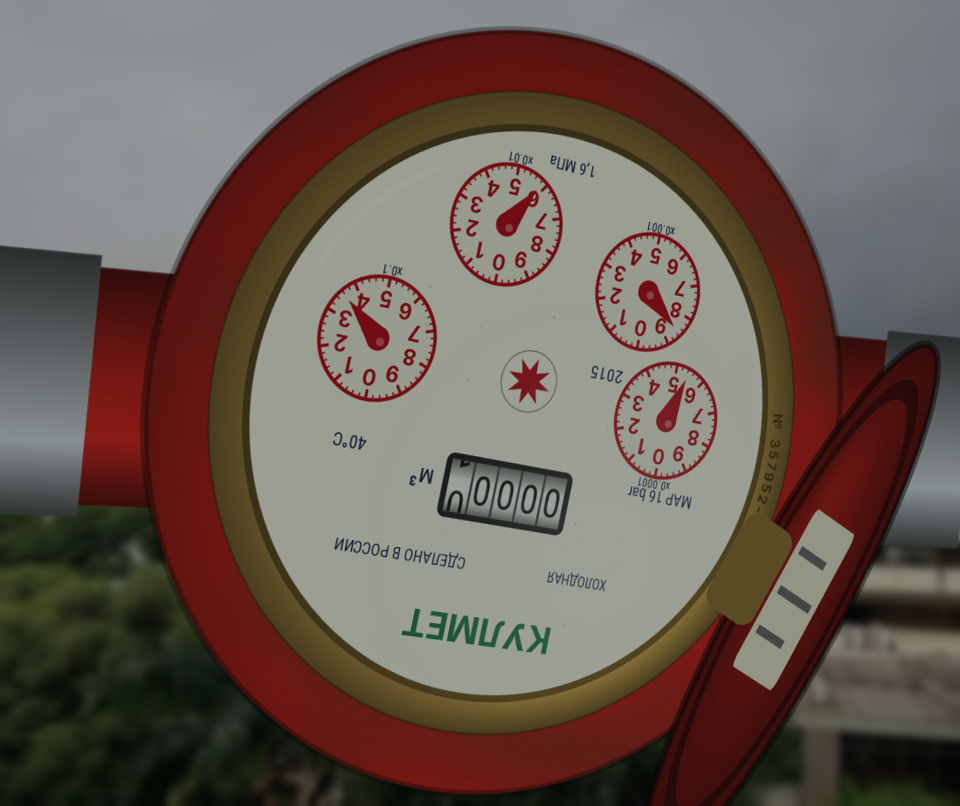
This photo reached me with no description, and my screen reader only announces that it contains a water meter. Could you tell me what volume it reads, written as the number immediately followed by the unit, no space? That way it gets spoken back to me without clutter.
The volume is 0.3585m³
